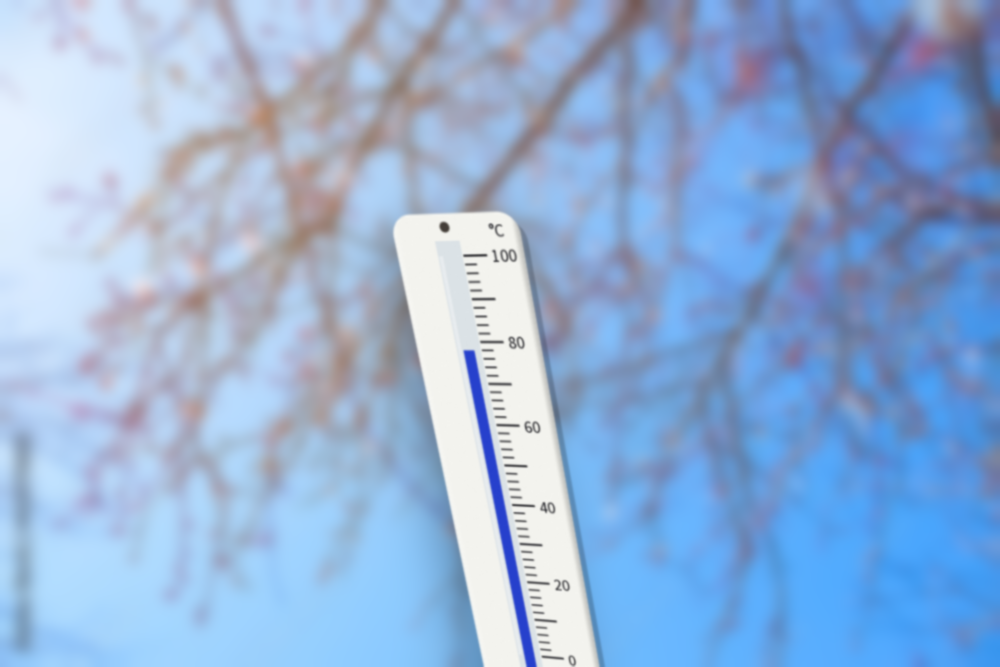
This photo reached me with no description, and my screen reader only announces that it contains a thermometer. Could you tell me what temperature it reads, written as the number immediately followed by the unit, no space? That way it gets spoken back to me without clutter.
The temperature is 78°C
